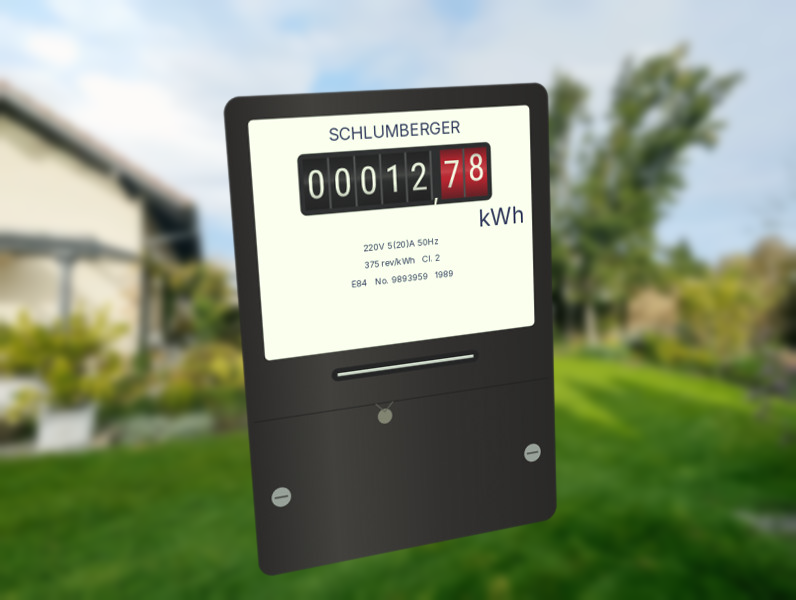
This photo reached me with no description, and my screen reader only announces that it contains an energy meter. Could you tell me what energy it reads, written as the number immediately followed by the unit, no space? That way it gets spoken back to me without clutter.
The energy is 12.78kWh
